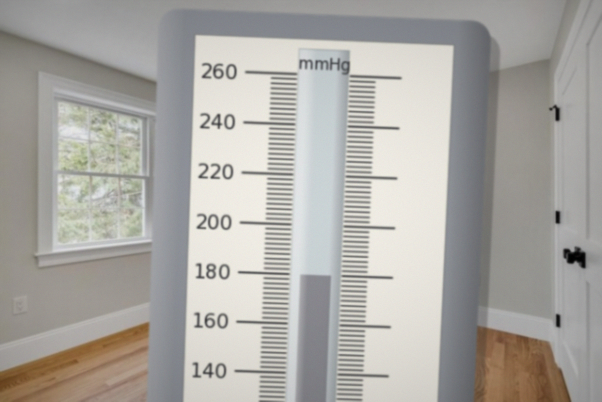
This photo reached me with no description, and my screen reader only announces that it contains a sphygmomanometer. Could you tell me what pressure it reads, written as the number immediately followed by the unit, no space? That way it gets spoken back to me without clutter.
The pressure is 180mmHg
